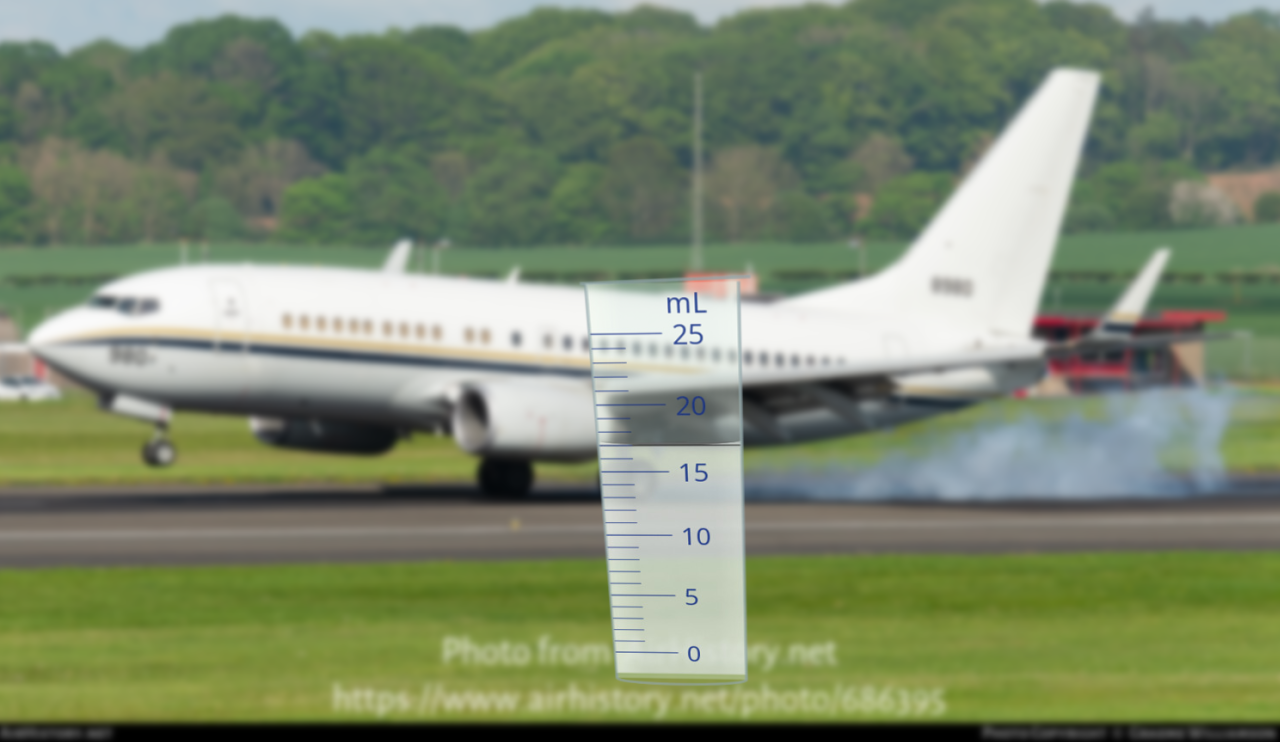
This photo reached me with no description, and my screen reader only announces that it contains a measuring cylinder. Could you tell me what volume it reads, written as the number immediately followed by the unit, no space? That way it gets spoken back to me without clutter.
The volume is 17mL
